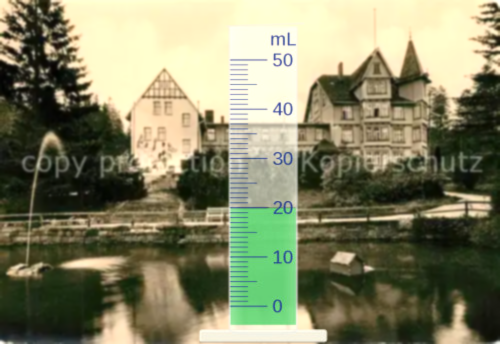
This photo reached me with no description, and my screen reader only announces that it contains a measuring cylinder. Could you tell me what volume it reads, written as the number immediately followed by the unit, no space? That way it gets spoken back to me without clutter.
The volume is 20mL
